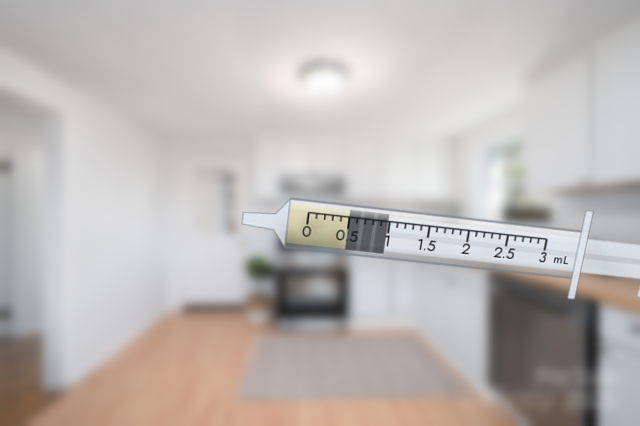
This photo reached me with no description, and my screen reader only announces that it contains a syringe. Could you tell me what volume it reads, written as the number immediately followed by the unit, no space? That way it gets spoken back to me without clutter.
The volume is 0.5mL
